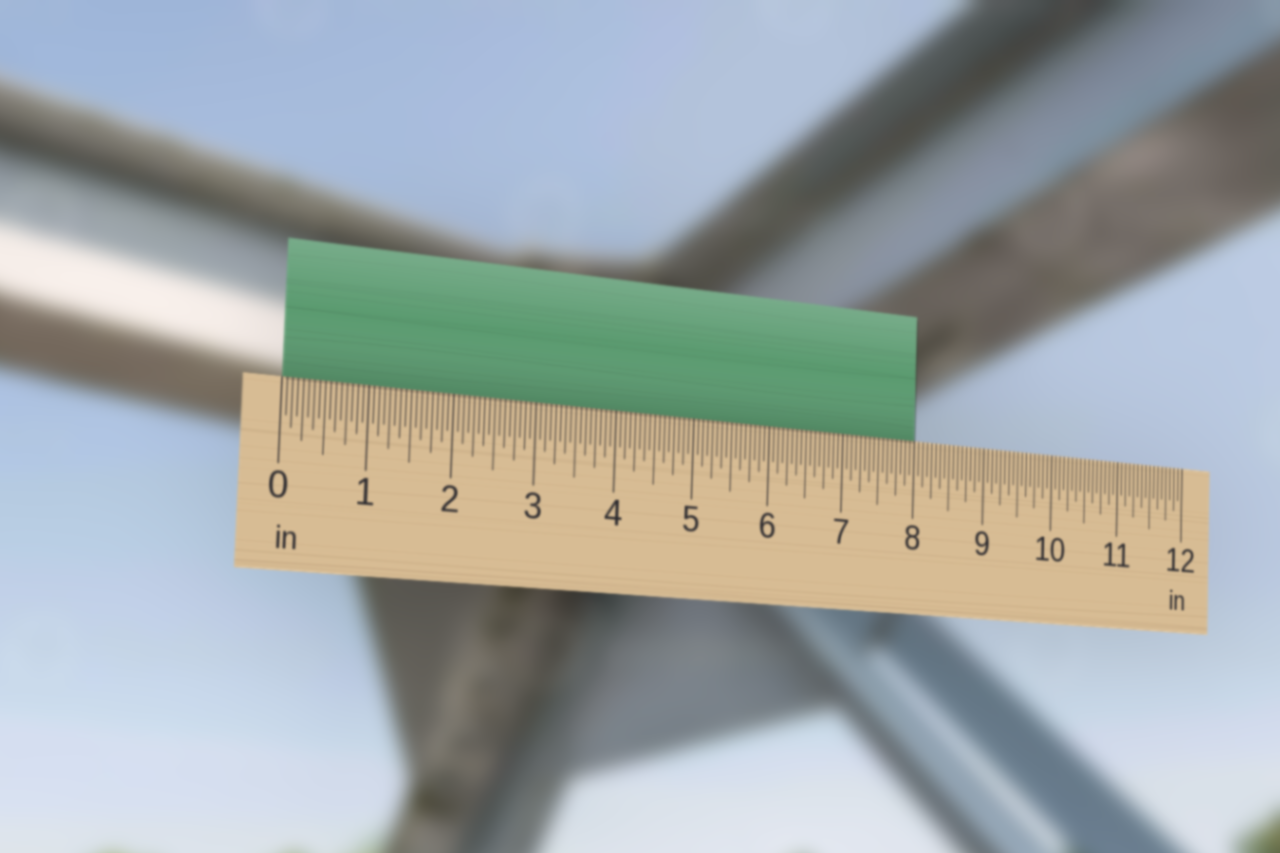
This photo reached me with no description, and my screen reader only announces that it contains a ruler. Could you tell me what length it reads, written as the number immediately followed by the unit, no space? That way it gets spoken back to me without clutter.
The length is 8in
